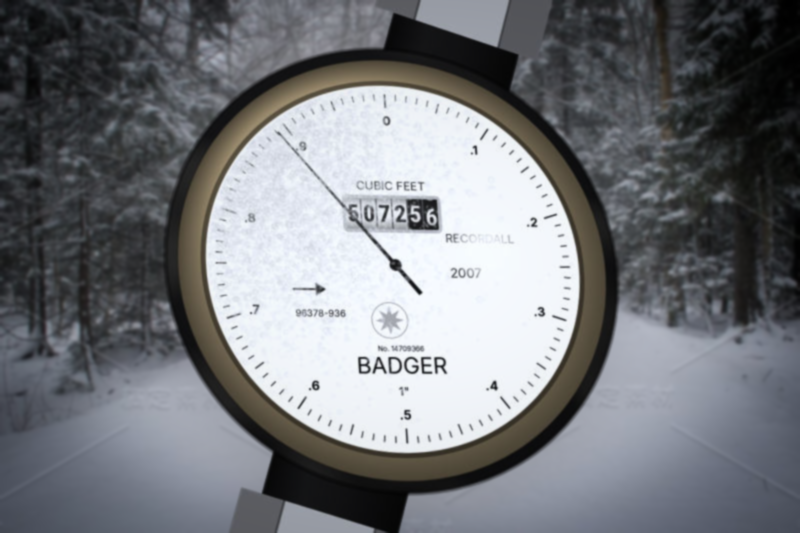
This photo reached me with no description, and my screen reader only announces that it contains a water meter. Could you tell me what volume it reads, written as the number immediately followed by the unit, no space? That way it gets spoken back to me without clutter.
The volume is 507255.89ft³
